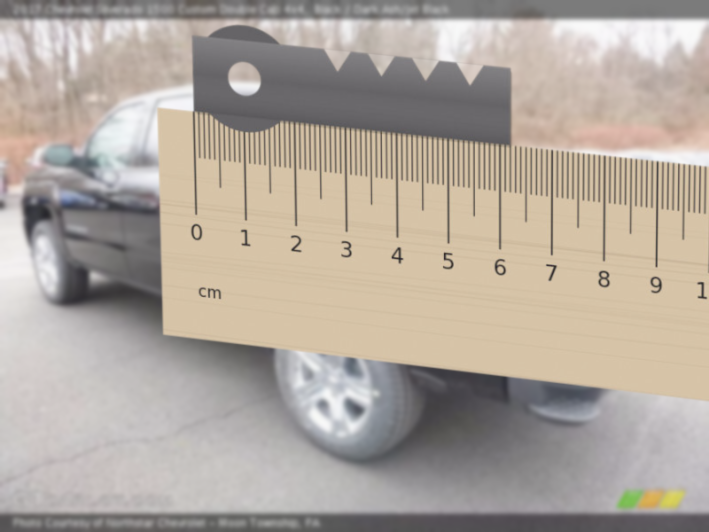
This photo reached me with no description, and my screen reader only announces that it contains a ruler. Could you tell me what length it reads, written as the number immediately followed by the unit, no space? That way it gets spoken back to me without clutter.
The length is 6.2cm
